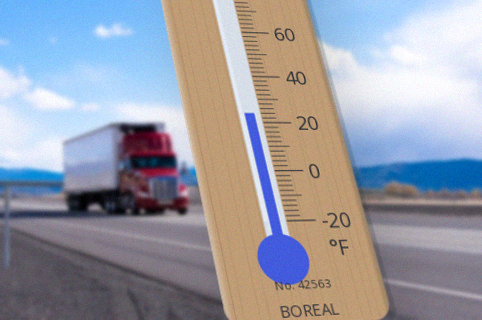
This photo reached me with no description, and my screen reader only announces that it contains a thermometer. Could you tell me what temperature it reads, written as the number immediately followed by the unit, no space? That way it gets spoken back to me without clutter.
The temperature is 24°F
